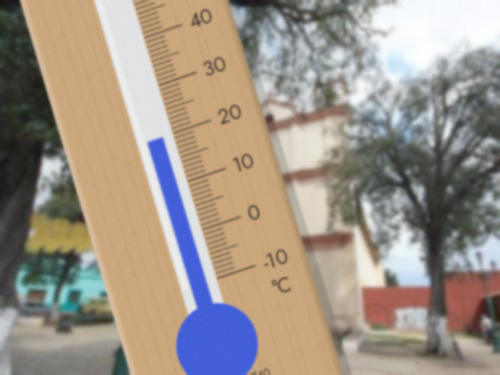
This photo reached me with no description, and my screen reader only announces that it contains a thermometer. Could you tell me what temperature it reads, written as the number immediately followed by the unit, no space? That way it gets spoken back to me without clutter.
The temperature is 20°C
